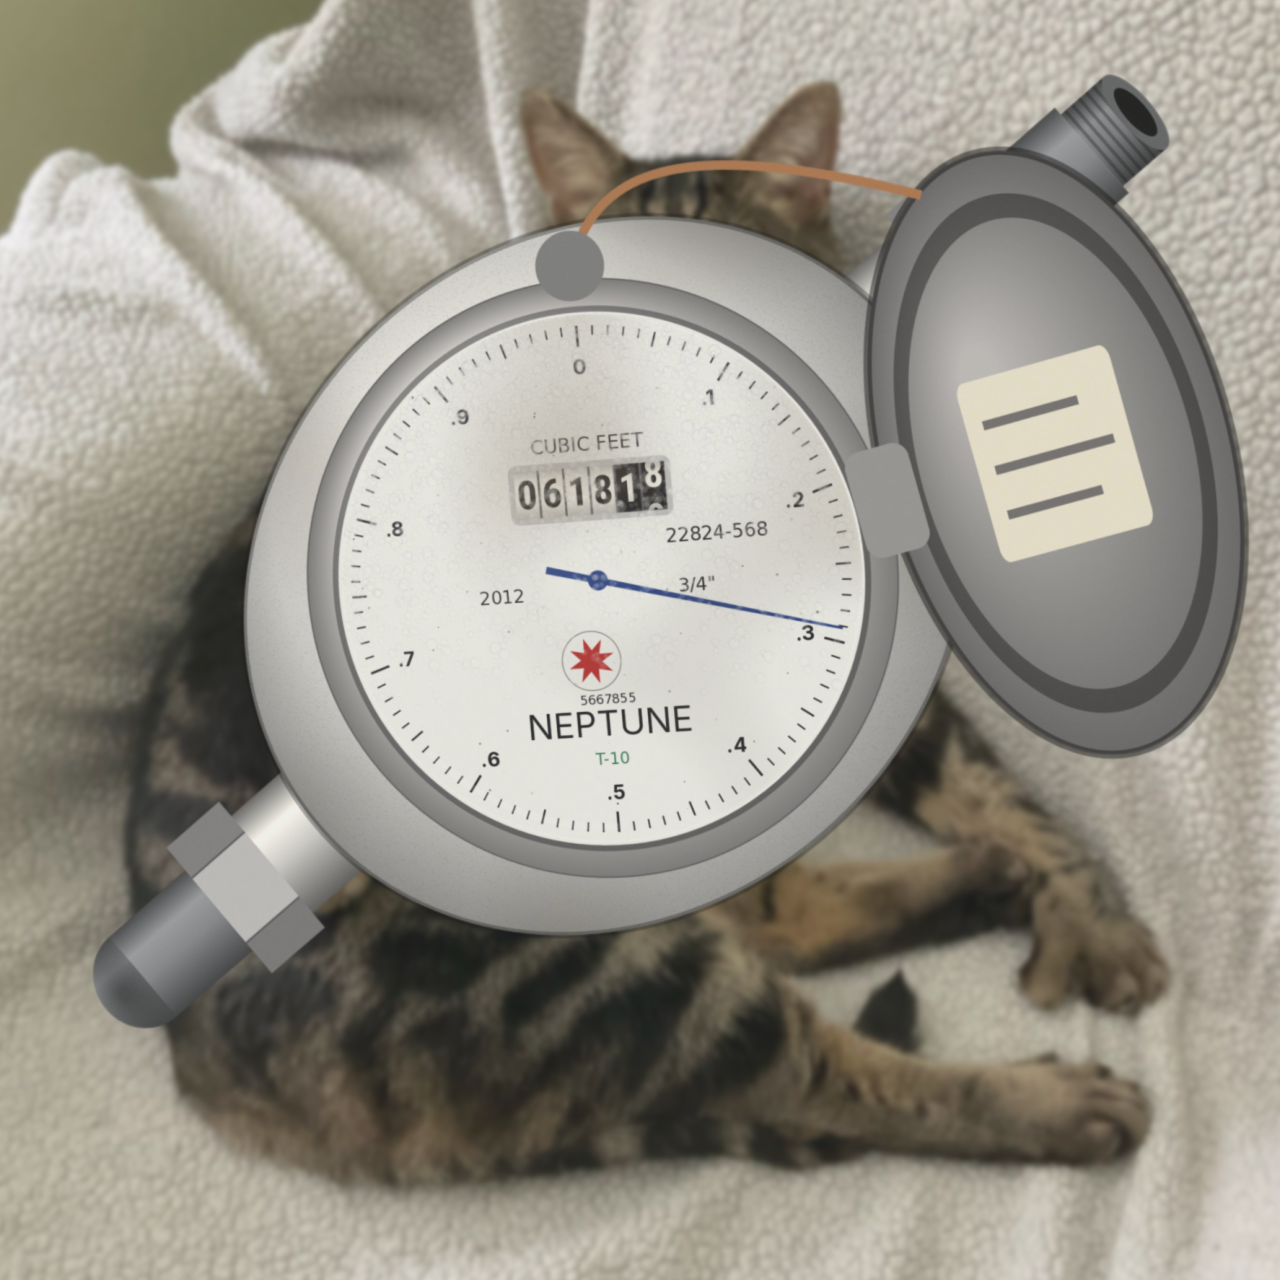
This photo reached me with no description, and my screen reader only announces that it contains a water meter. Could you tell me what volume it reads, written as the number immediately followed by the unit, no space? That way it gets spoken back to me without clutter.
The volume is 61818.29ft³
